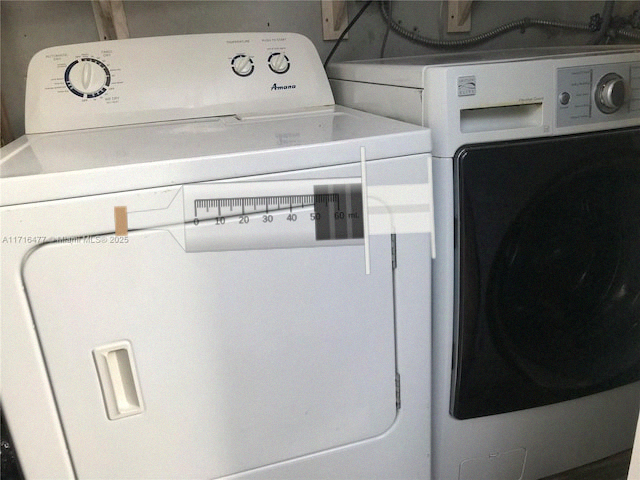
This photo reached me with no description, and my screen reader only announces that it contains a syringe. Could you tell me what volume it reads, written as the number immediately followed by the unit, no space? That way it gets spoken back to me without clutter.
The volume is 50mL
